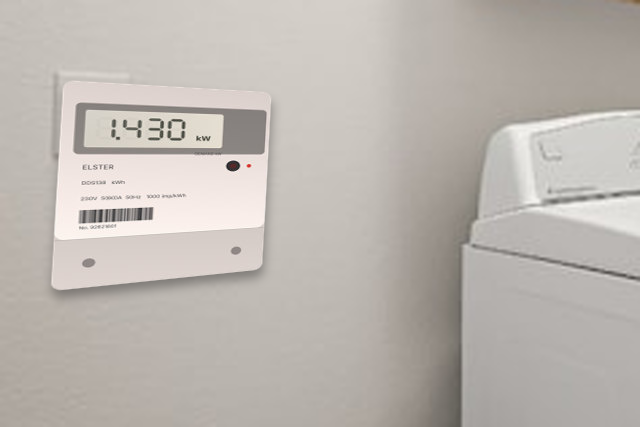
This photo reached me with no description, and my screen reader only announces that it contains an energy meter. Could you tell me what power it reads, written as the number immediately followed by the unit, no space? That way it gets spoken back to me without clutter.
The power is 1.430kW
